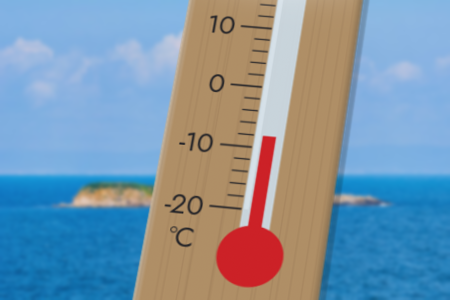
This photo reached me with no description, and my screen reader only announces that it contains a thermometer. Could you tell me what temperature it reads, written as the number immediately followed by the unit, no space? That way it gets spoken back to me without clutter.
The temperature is -8°C
